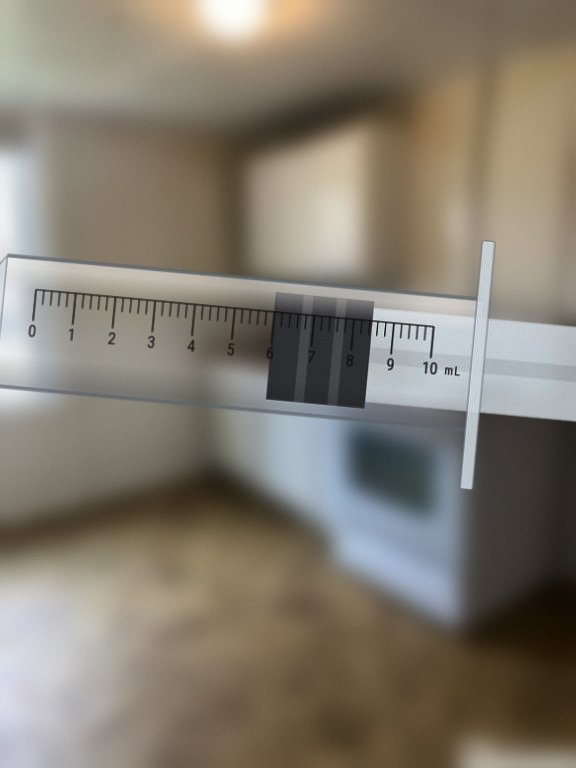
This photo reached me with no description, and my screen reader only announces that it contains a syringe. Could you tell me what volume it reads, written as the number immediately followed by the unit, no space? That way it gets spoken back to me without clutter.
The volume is 6mL
